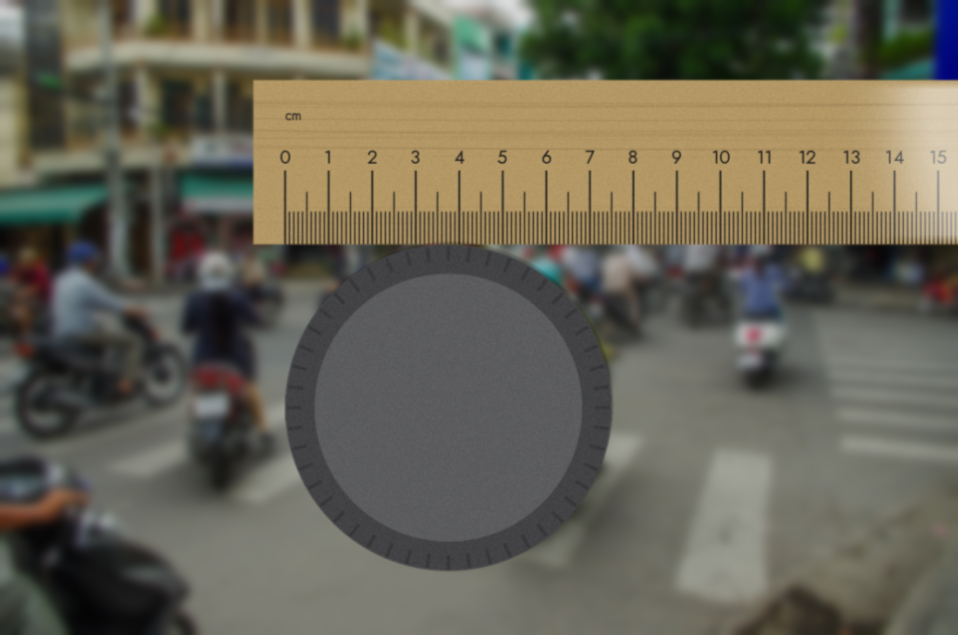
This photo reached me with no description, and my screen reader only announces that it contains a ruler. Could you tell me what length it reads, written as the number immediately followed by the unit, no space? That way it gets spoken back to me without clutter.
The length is 7.5cm
